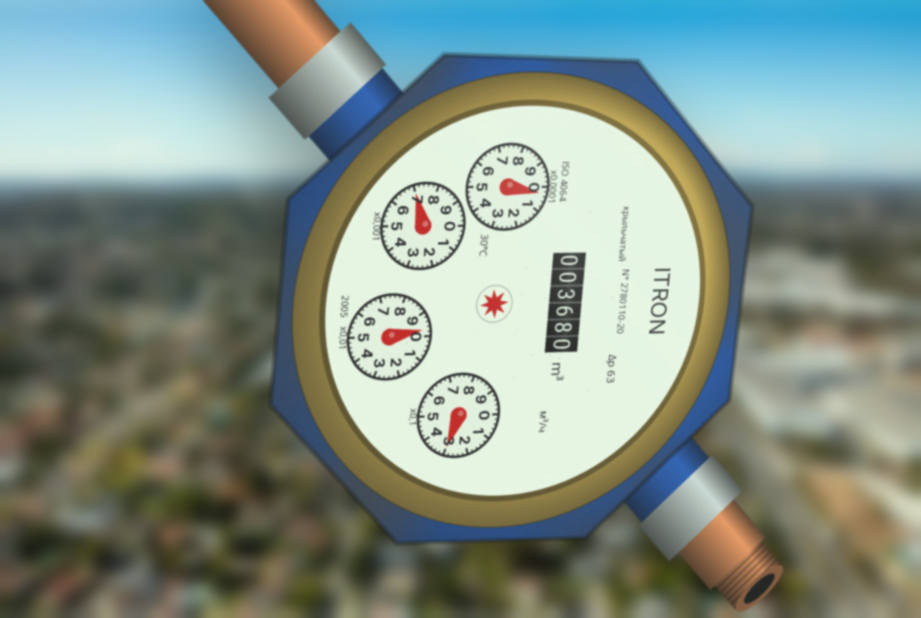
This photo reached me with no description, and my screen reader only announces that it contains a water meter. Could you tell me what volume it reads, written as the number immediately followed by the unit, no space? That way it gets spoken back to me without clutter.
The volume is 3680.2970m³
